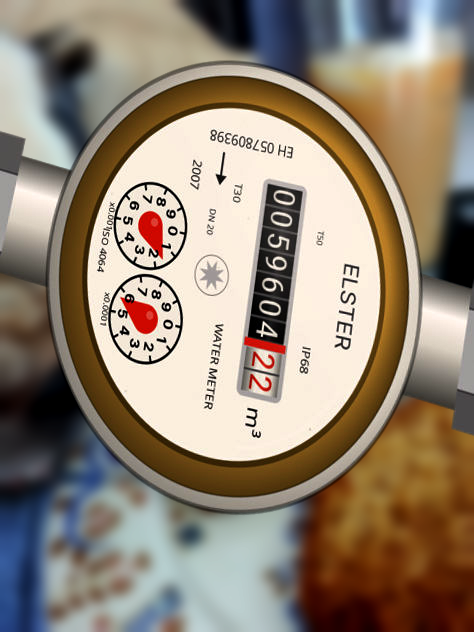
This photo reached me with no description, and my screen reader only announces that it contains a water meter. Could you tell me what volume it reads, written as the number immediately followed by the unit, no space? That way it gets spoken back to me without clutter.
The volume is 59604.2215m³
